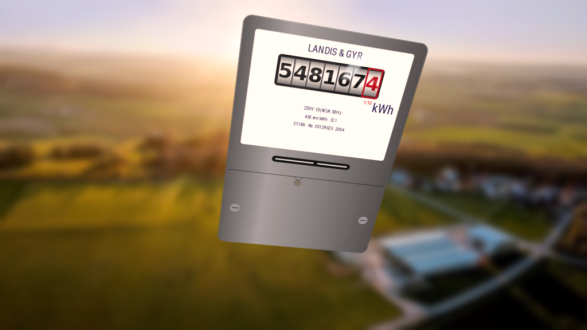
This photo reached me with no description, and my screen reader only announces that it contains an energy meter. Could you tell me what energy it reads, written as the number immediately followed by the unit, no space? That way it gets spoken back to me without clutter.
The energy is 548167.4kWh
